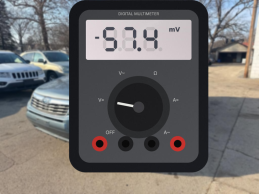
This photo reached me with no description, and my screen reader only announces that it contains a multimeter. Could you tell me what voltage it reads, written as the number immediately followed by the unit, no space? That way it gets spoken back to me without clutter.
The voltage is -57.4mV
